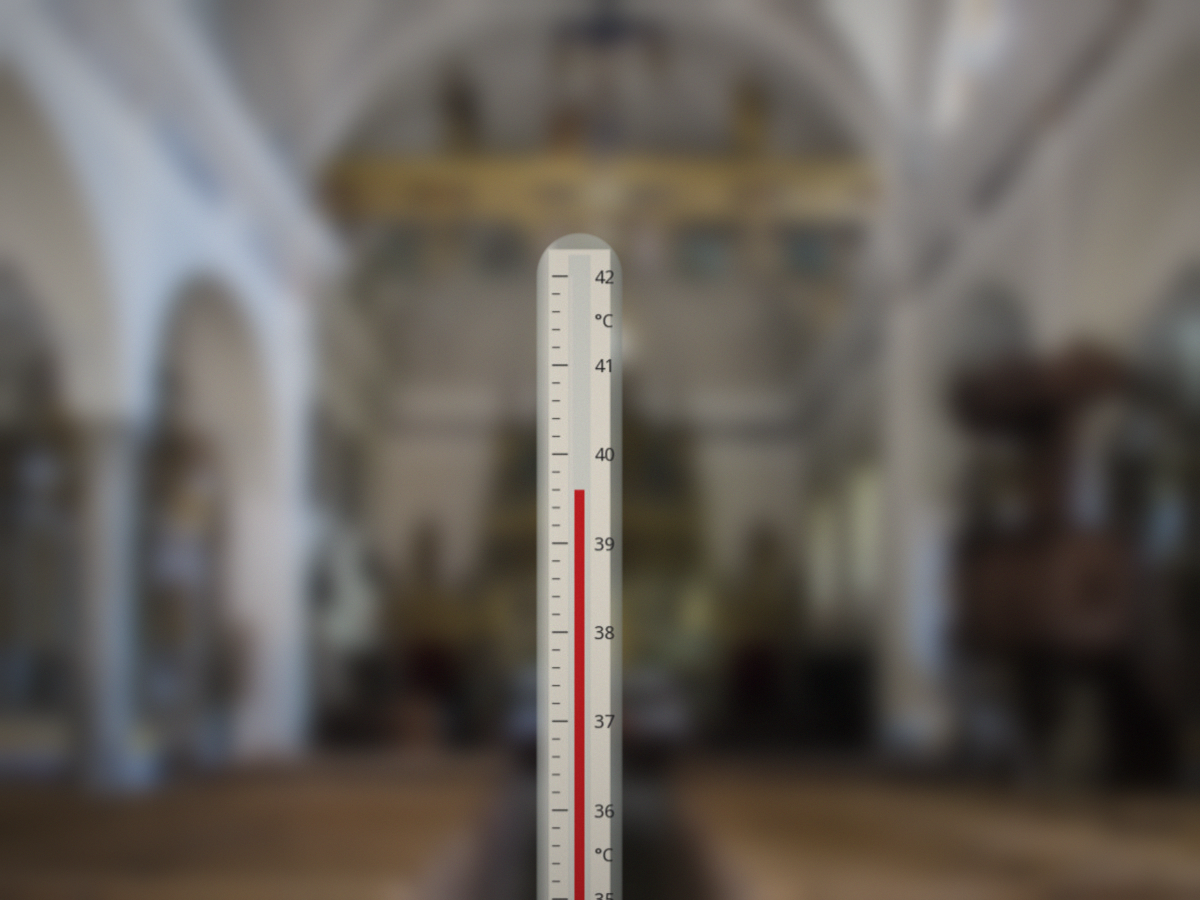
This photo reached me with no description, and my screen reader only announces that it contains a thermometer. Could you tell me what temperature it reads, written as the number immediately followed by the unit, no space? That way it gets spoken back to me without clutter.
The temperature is 39.6°C
